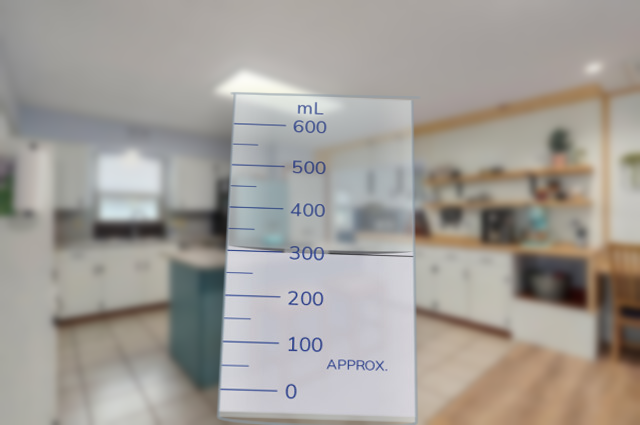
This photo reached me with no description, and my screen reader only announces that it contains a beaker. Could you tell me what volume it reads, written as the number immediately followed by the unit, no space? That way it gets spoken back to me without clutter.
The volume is 300mL
